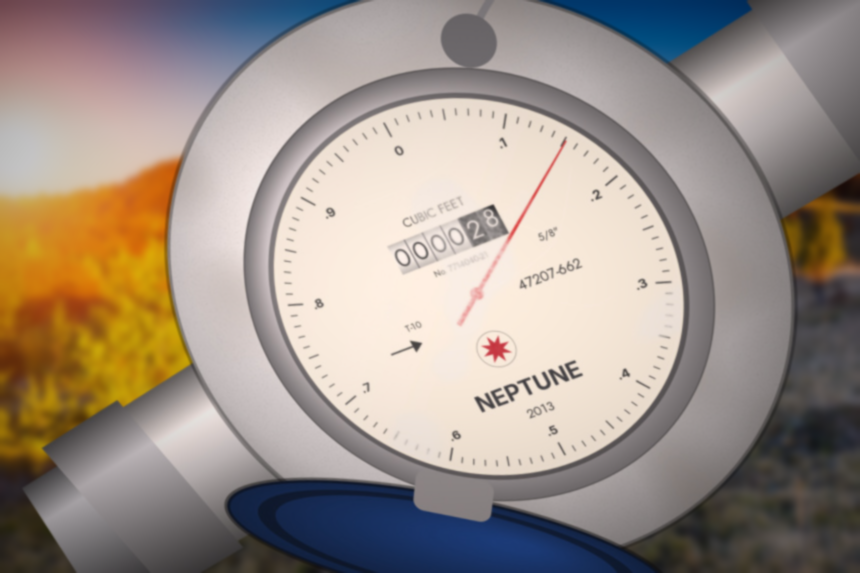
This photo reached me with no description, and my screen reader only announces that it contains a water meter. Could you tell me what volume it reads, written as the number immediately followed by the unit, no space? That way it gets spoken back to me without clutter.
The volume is 28.15ft³
